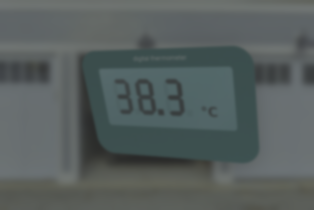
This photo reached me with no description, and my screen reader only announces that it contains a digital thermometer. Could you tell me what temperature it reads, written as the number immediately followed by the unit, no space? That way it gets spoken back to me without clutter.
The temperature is 38.3°C
